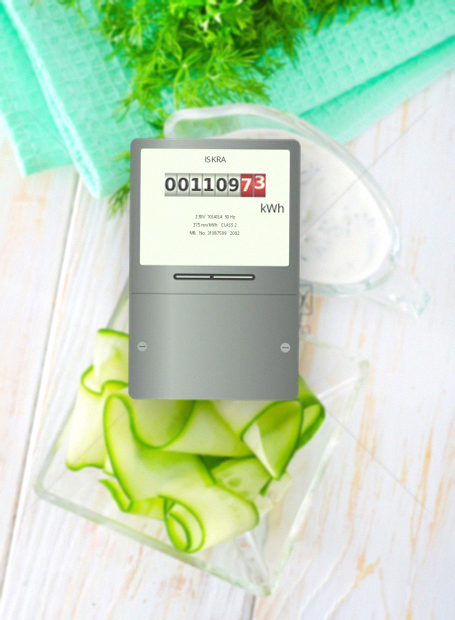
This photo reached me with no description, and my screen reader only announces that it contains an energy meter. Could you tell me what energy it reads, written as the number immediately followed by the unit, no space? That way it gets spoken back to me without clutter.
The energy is 1109.73kWh
